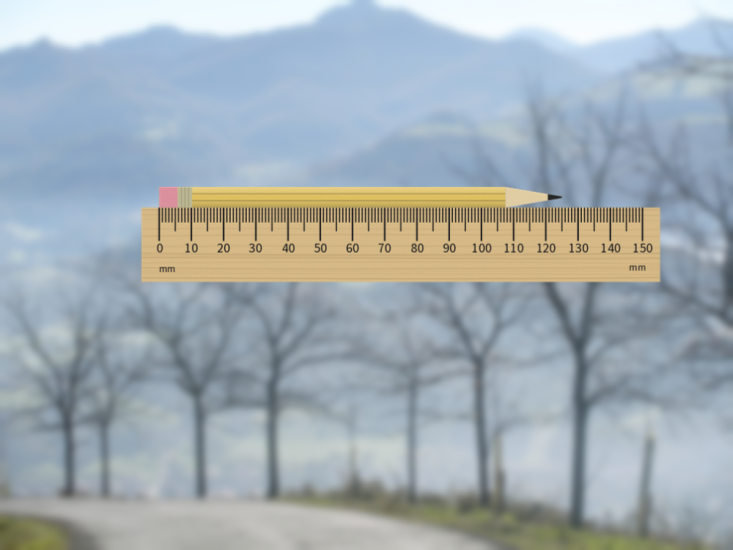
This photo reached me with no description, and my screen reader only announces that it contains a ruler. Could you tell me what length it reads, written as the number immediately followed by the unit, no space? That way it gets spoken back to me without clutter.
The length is 125mm
